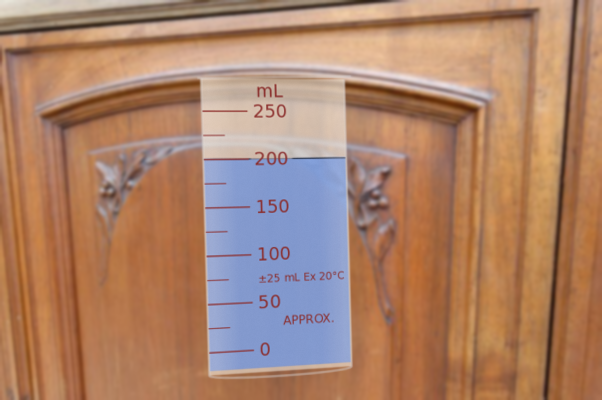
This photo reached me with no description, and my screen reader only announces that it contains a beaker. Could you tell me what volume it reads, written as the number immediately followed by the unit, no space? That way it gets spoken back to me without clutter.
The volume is 200mL
